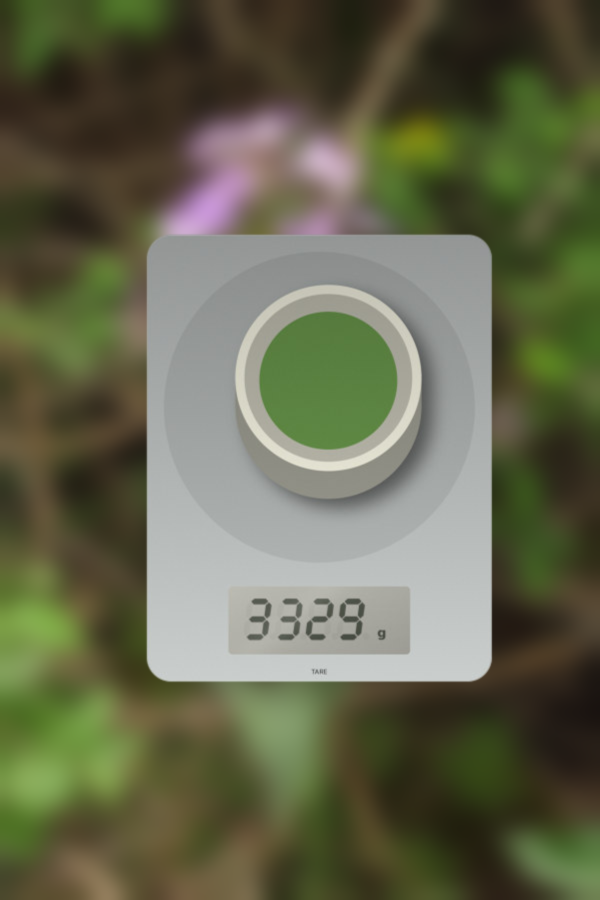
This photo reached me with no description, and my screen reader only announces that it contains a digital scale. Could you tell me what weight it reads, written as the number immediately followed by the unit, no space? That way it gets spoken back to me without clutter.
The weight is 3329g
